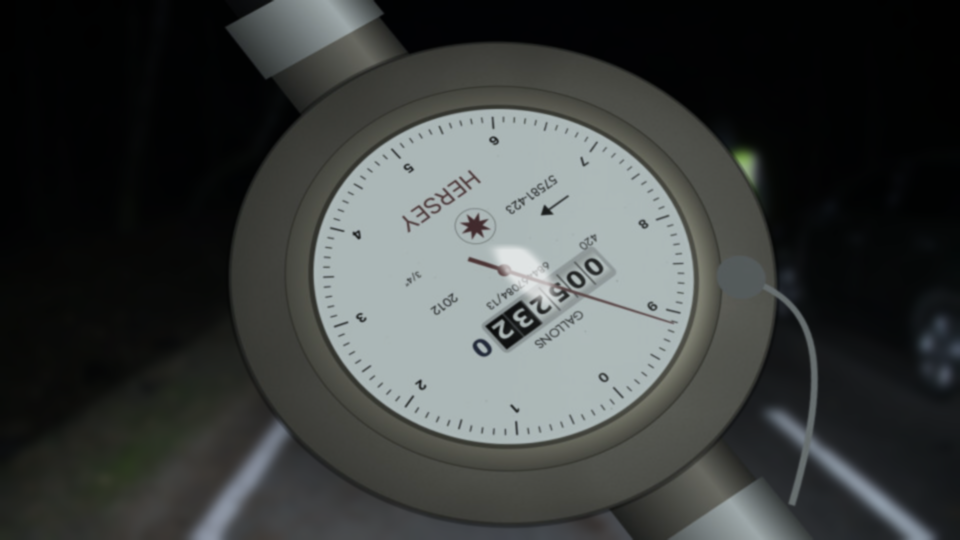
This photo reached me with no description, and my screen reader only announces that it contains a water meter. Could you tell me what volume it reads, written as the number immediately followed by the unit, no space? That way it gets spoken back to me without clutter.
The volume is 52319.1gal
